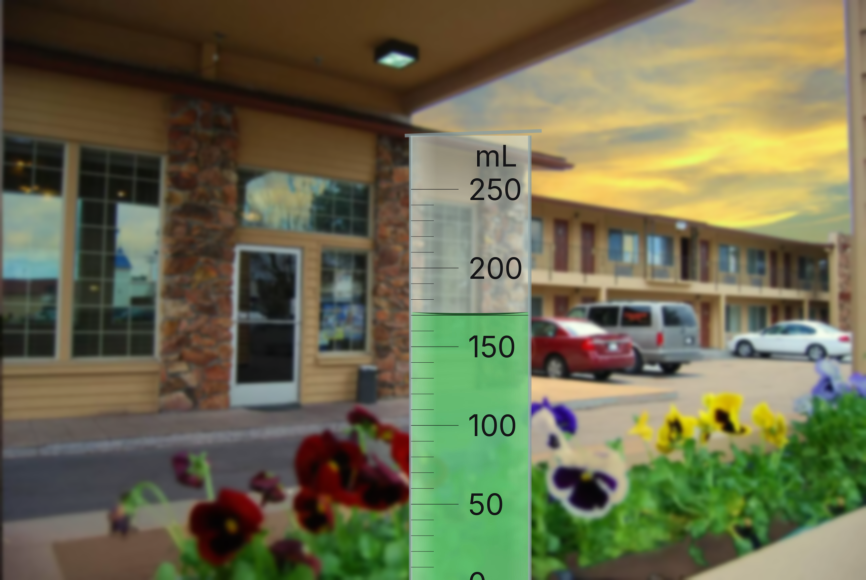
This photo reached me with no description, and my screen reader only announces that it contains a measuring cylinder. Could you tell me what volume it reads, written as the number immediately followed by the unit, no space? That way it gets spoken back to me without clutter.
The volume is 170mL
